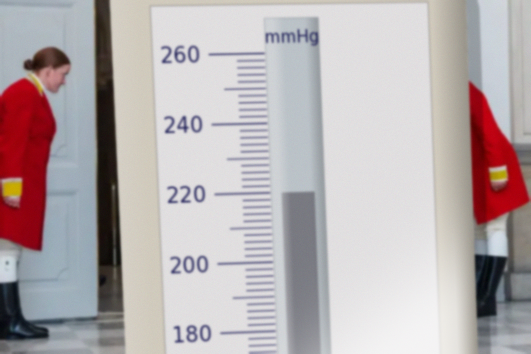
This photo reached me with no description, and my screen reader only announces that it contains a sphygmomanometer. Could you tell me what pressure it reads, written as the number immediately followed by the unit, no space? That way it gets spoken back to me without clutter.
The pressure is 220mmHg
